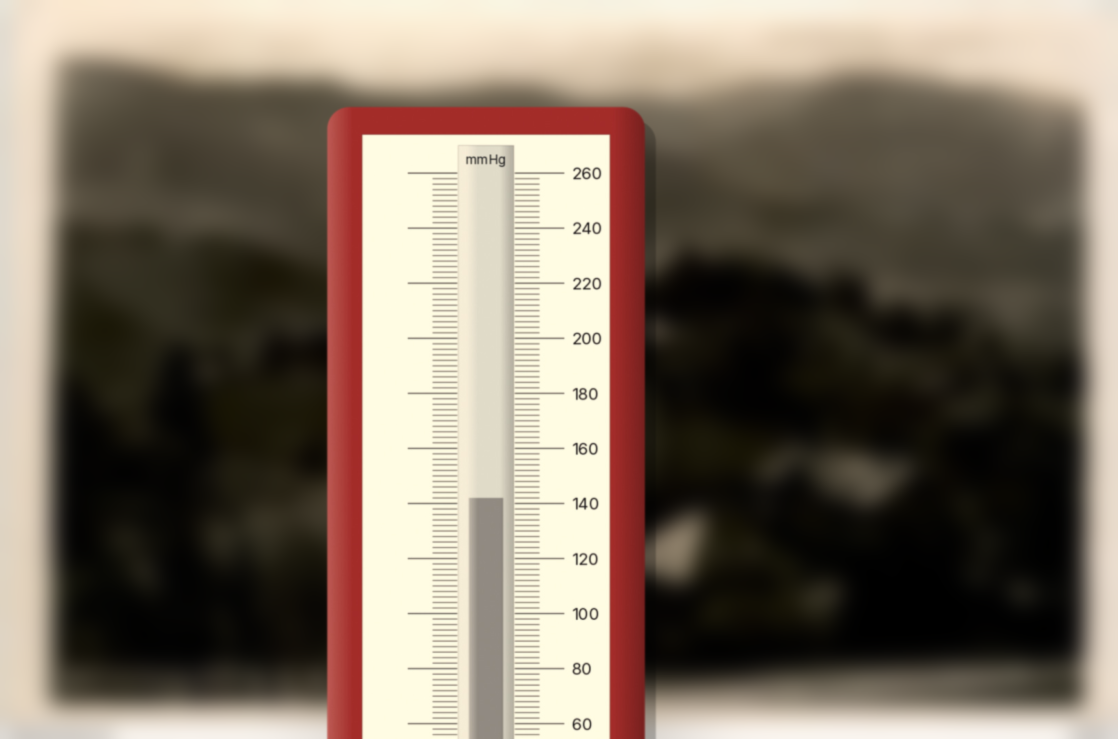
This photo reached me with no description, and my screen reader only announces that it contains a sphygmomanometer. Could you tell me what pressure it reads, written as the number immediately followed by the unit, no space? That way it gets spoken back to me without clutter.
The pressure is 142mmHg
